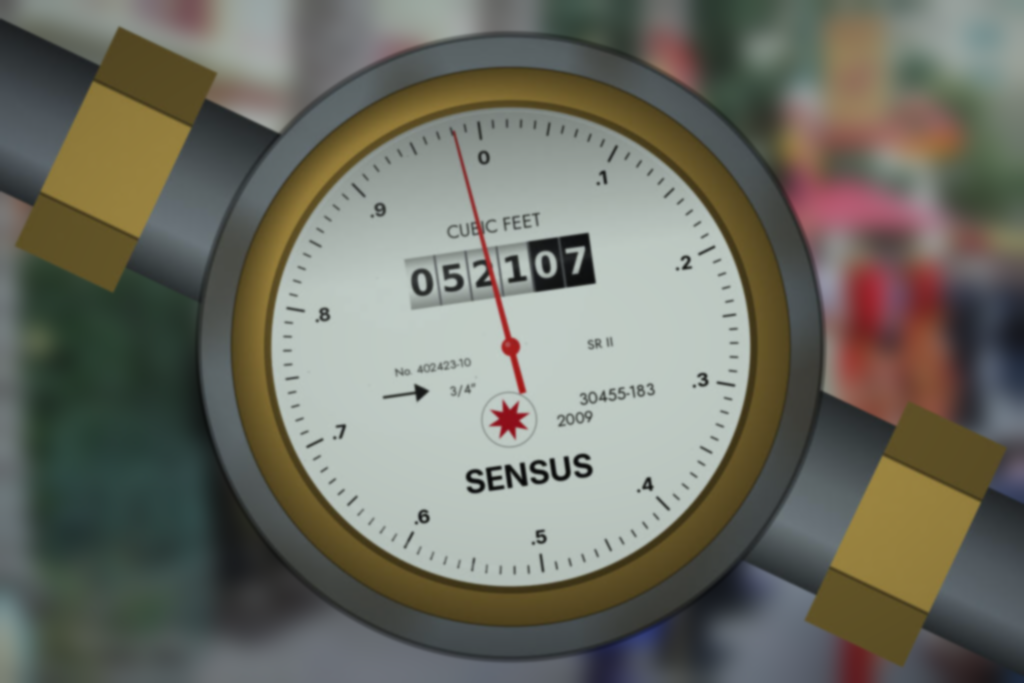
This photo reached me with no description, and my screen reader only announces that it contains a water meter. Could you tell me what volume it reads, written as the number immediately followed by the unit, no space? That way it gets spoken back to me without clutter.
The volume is 52106.98ft³
